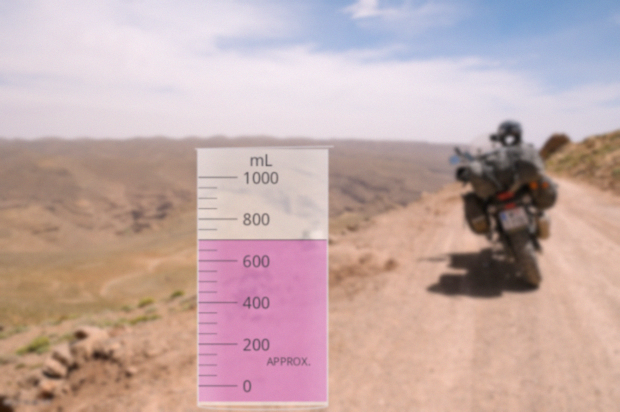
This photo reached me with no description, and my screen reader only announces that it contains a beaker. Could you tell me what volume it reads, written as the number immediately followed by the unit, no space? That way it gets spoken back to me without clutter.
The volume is 700mL
